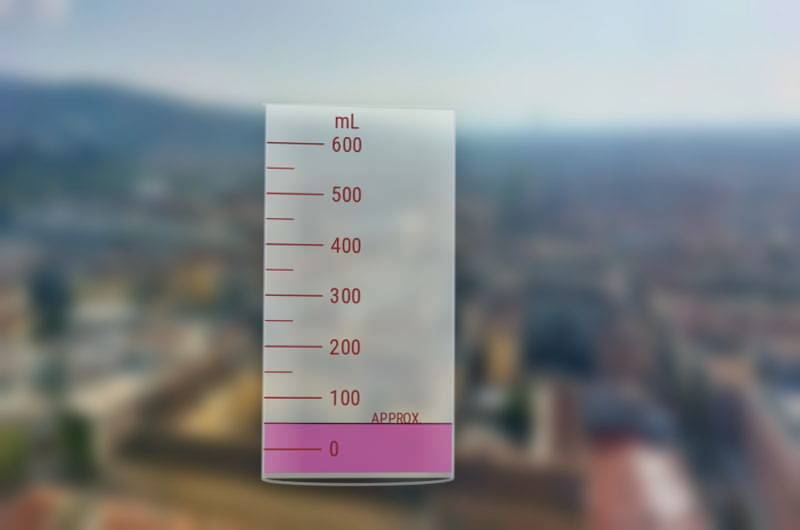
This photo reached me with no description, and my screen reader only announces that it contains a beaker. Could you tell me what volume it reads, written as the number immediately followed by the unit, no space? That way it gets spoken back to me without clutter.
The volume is 50mL
